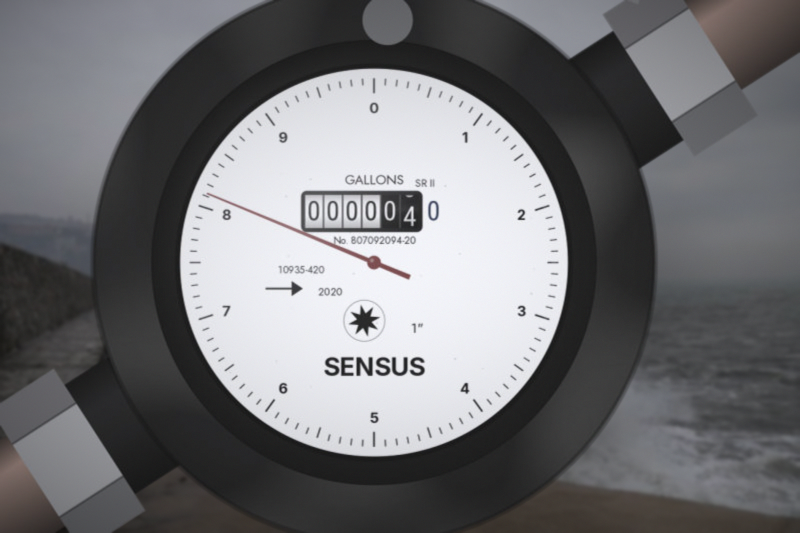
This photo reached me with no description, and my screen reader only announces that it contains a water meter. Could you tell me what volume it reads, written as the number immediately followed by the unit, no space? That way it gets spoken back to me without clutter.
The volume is 38.1gal
